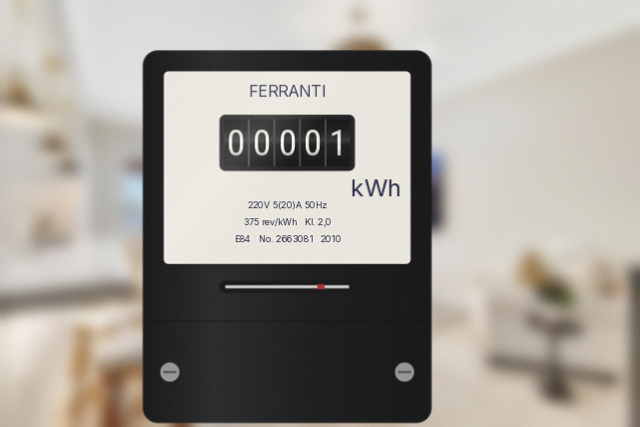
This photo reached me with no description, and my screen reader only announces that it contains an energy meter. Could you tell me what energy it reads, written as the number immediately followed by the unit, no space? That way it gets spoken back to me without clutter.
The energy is 1kWh
